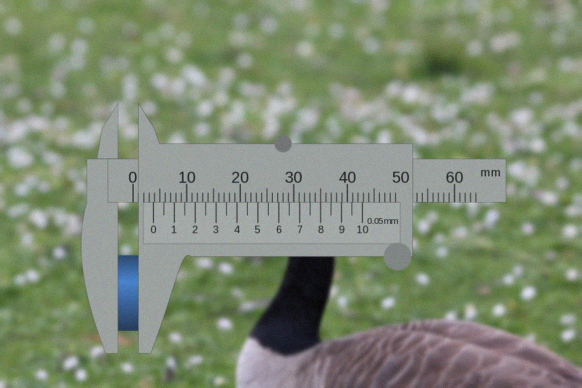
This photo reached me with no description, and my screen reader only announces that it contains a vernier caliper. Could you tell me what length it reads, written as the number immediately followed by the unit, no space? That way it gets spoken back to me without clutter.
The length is 3.8mm
